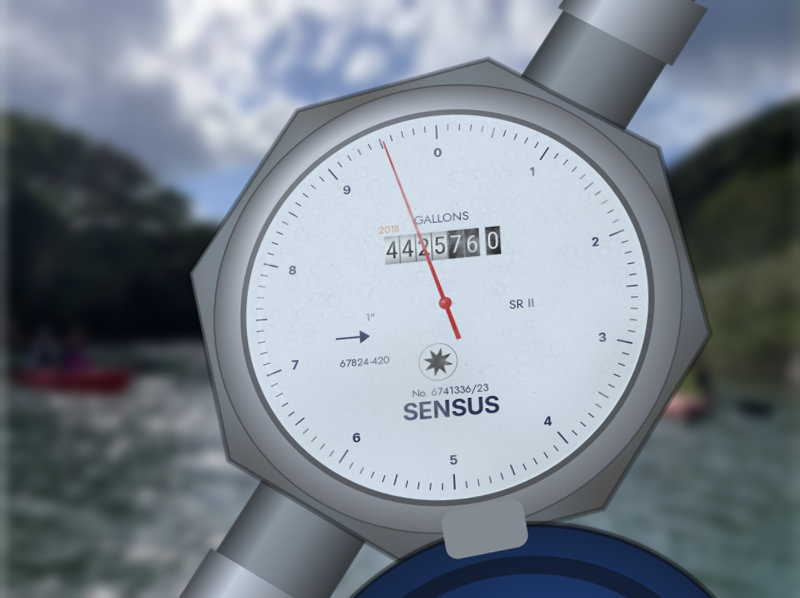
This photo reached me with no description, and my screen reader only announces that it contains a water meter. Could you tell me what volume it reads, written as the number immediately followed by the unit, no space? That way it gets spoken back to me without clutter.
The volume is 4425759.5gal
